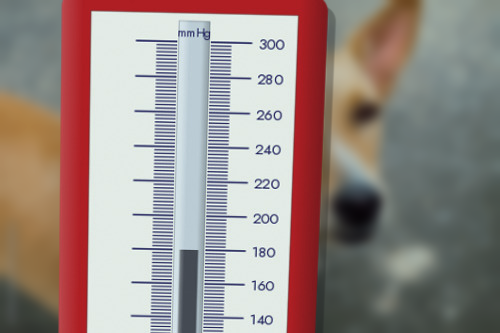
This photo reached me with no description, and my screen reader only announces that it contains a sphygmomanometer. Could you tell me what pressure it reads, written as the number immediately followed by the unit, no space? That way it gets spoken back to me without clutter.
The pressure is 180mmHg
